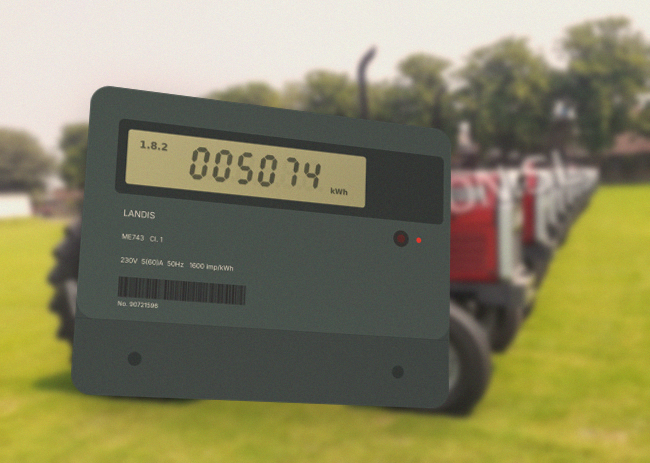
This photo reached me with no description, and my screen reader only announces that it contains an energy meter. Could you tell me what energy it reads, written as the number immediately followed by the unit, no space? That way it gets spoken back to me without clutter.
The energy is 5074kWh
